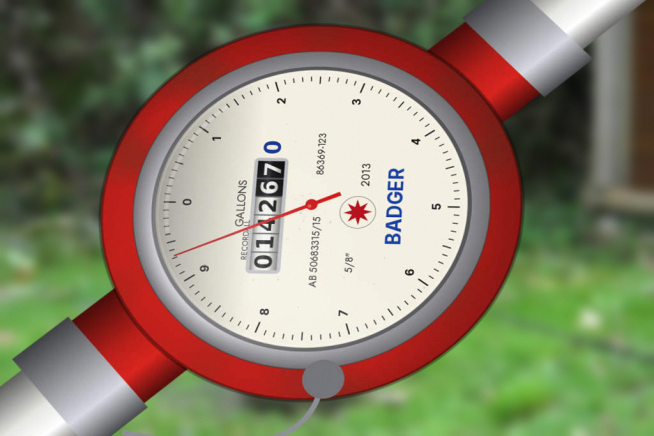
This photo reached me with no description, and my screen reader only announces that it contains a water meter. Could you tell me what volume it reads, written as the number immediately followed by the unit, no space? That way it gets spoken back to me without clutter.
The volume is 142669.3gal
